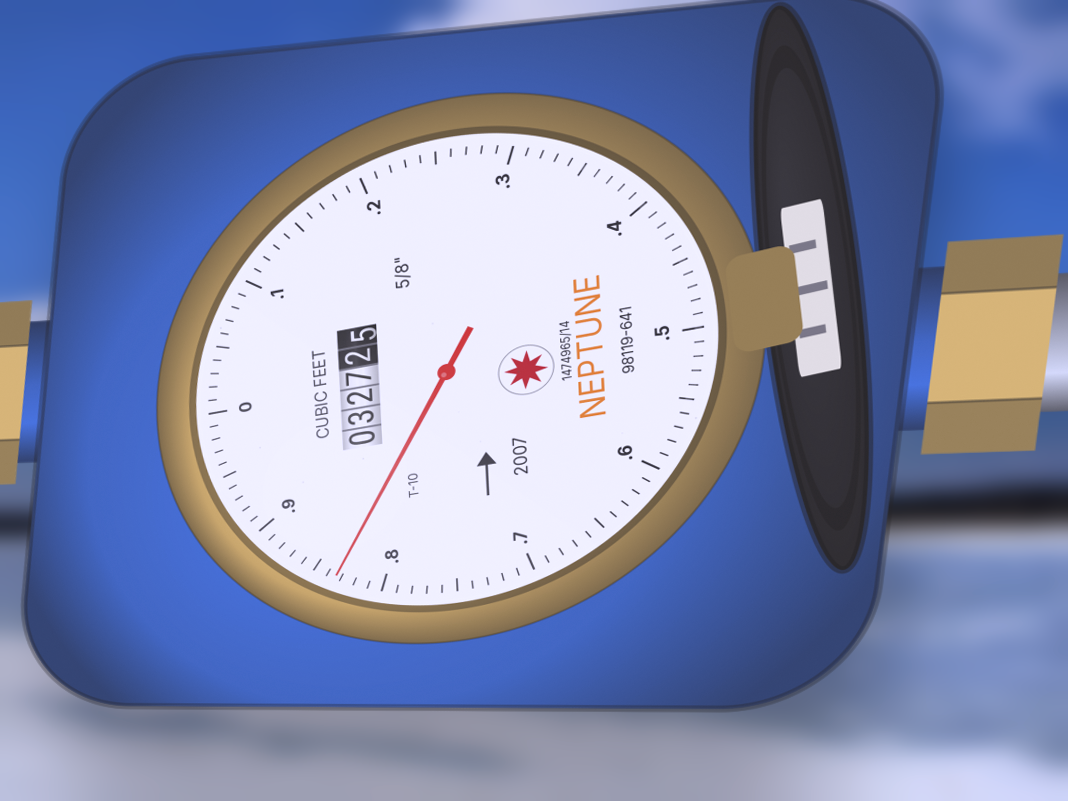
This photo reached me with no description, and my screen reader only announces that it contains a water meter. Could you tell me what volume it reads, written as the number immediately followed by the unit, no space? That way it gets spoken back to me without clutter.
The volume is 32724.83ft³
